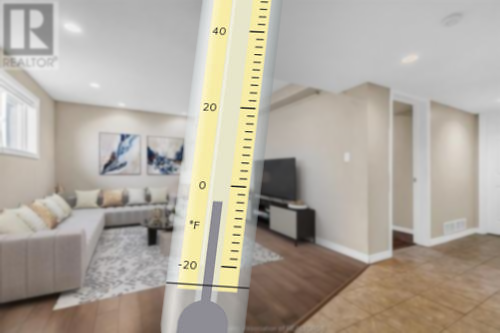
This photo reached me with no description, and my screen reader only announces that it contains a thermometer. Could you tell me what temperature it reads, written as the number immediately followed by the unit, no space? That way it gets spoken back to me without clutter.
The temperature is -4°F
